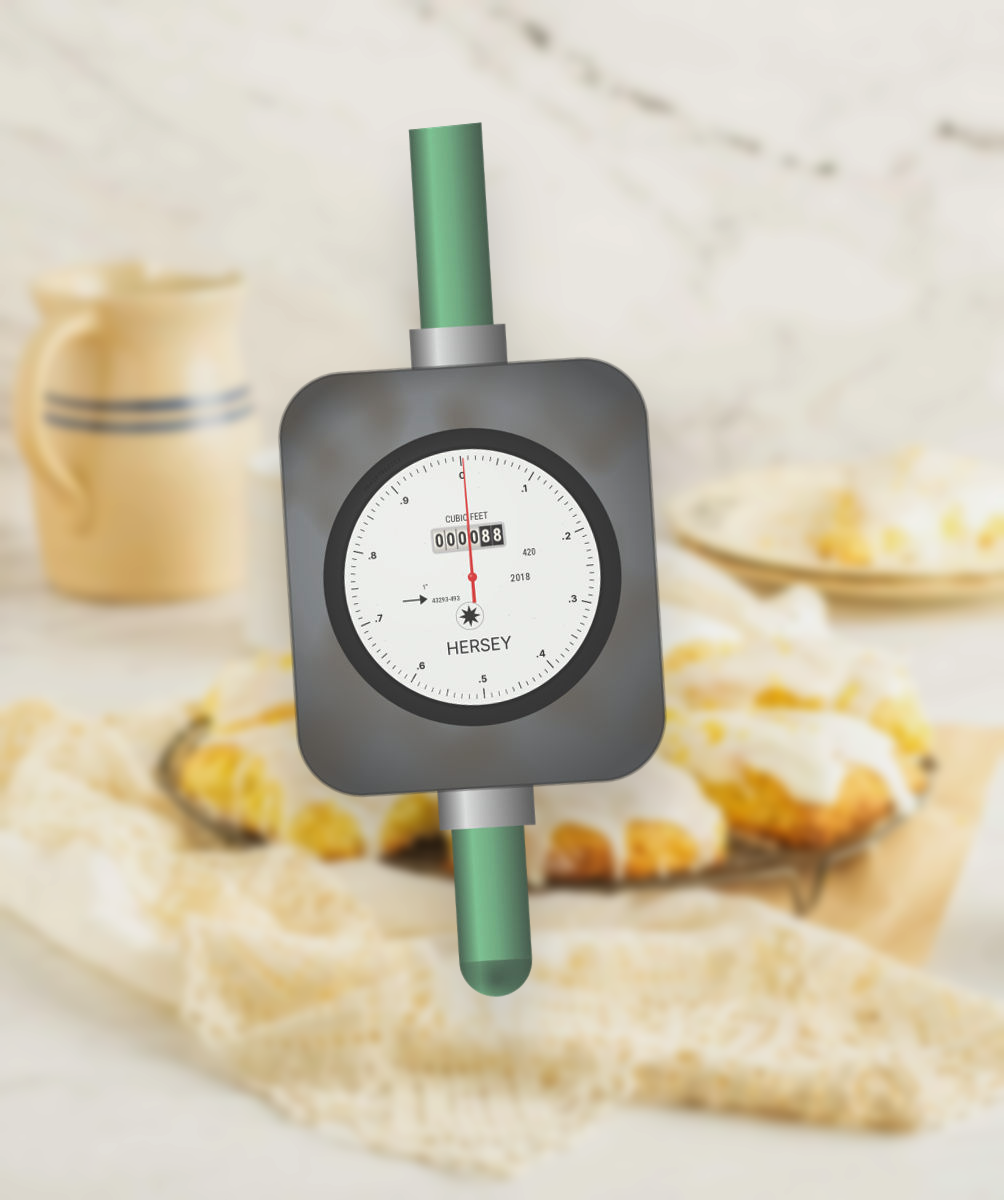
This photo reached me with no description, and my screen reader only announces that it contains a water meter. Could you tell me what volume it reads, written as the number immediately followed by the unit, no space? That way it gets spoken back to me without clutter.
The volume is 88.00ft³
